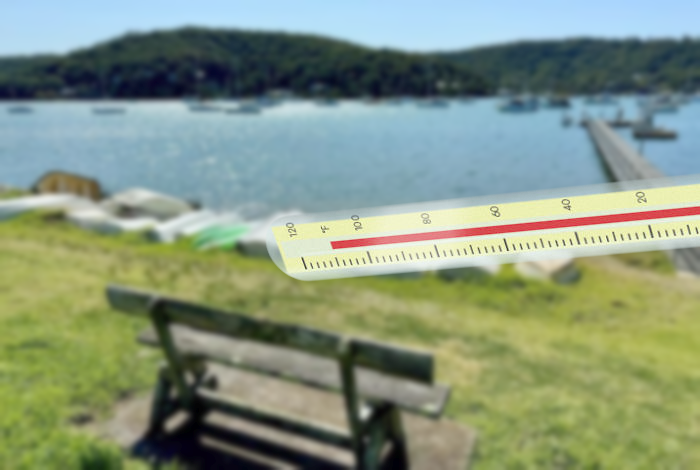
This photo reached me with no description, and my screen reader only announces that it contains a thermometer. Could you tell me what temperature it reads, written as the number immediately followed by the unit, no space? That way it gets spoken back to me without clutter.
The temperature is 110°F
